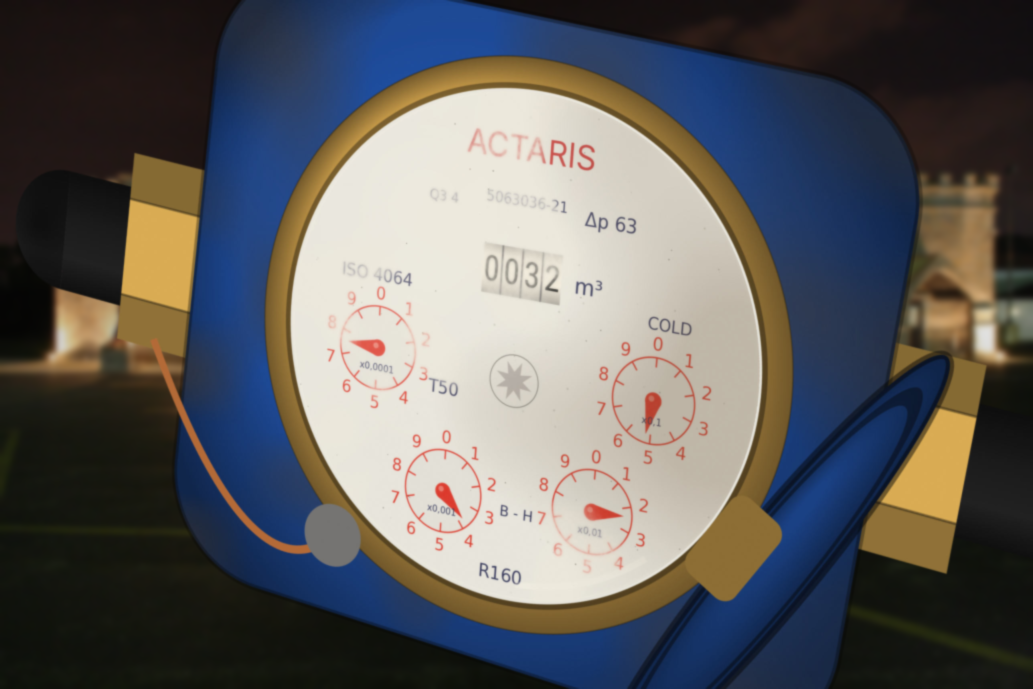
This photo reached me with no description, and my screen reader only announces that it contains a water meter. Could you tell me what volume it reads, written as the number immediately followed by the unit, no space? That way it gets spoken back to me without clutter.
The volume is 32.5237m³
